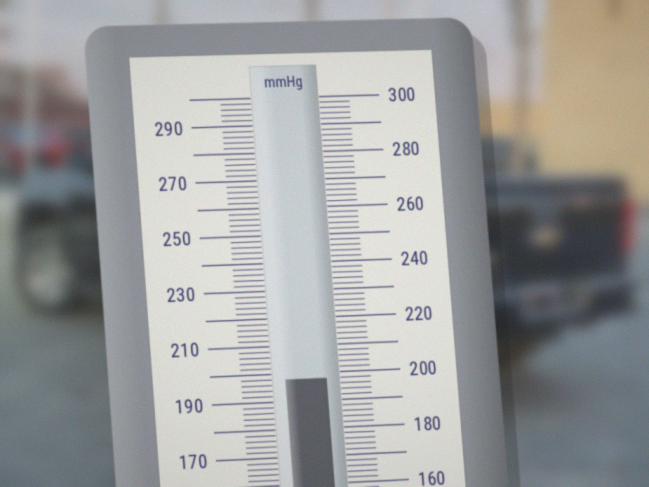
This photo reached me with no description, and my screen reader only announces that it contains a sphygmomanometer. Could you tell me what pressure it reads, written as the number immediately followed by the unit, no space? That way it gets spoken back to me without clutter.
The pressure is 198mmHg
